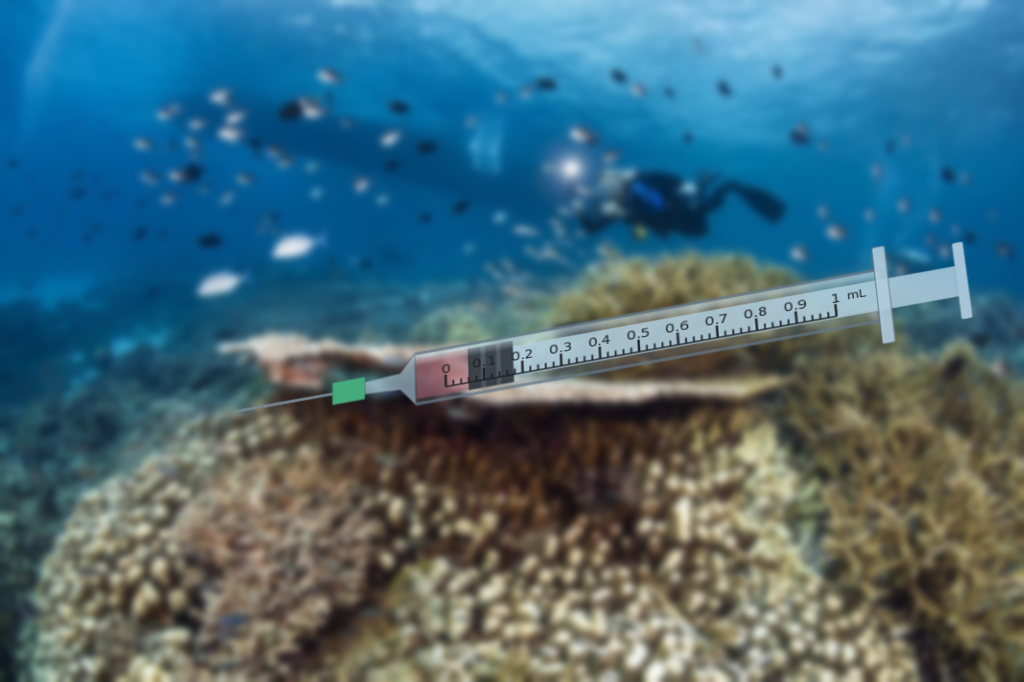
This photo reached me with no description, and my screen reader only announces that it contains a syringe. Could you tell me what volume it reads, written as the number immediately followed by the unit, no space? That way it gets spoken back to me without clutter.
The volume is 0.06mL
